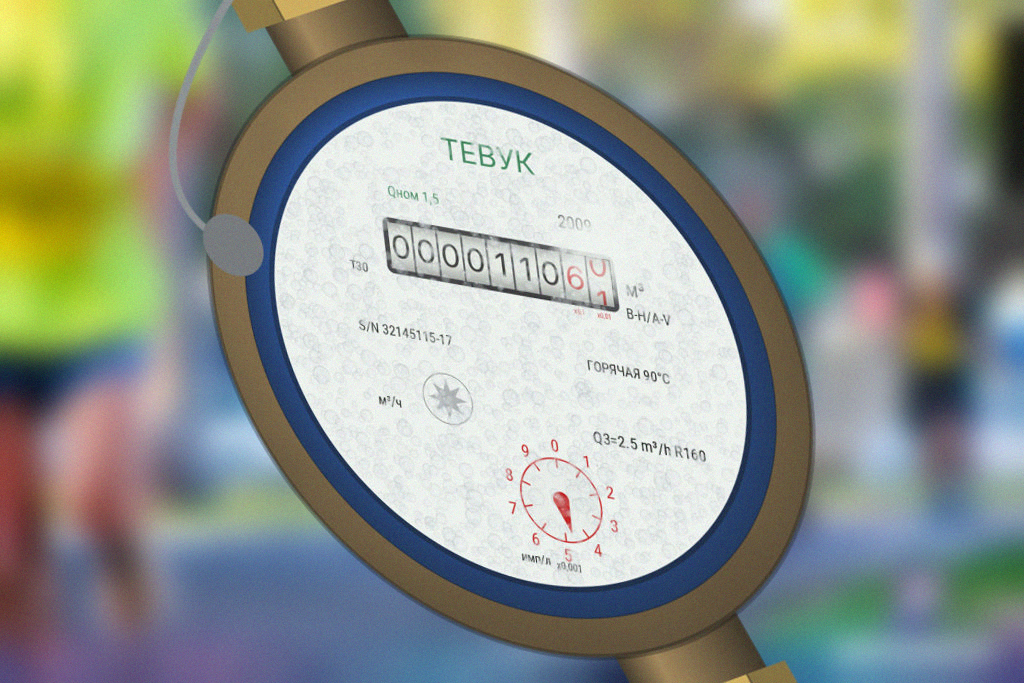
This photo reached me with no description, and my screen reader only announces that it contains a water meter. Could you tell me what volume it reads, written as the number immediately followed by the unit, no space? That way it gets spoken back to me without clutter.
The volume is 110.604m³
